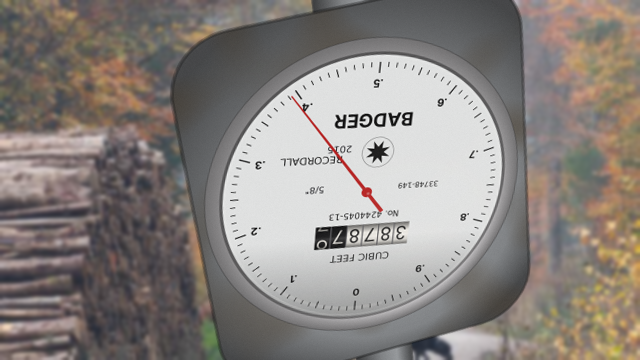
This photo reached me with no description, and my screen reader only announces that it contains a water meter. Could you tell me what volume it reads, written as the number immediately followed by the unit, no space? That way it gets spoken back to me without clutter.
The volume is 387876.39ft³
